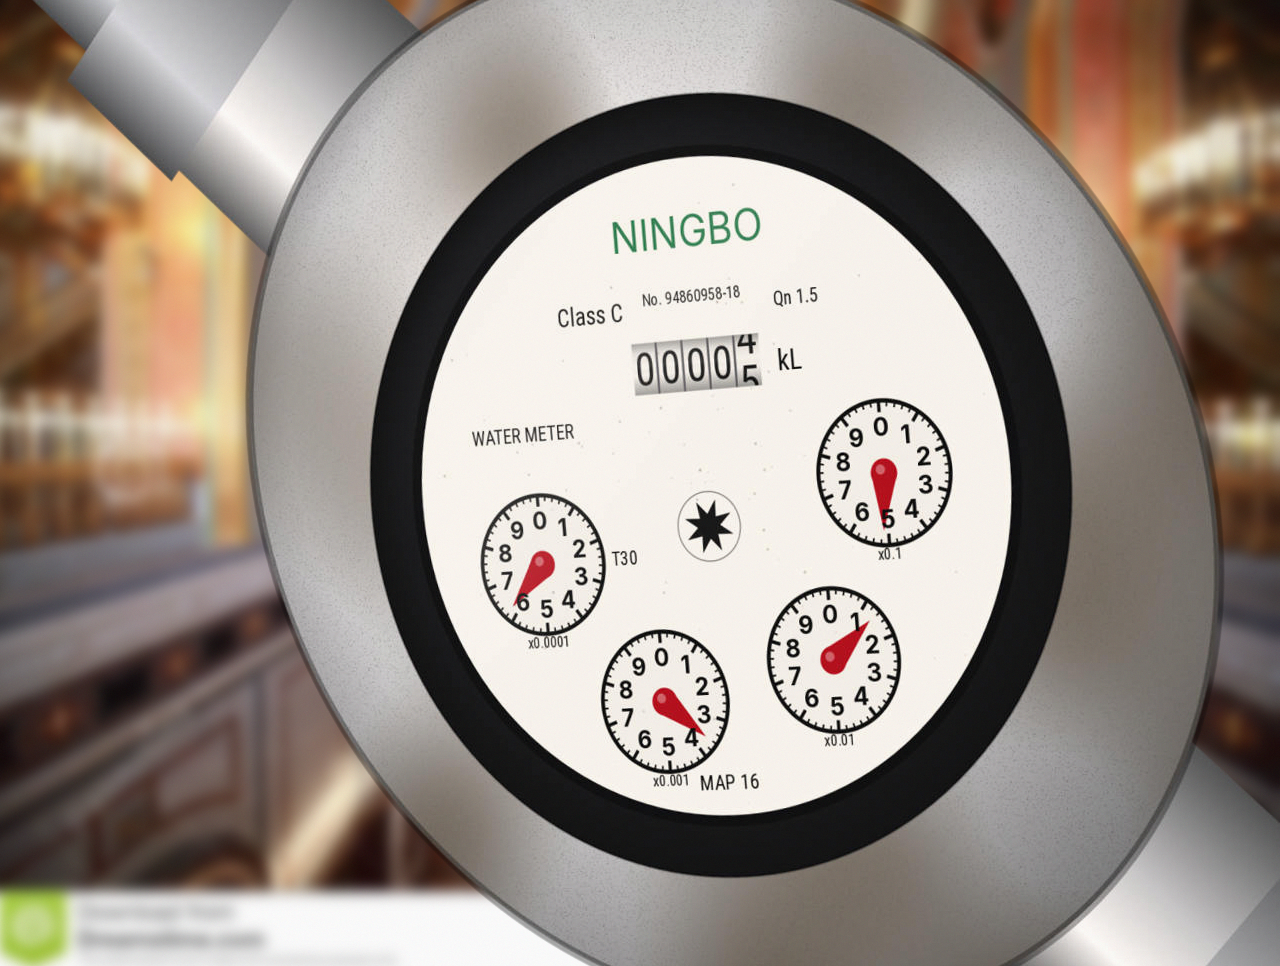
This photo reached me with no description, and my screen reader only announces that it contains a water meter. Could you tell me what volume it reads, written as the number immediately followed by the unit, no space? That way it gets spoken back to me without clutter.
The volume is 4.5136kL
